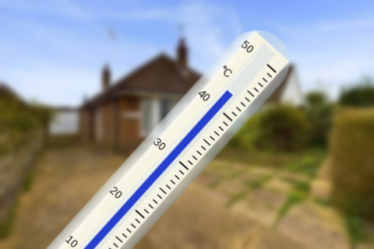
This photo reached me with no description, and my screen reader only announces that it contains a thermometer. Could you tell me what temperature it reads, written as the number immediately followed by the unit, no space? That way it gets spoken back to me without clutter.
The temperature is 43°C
